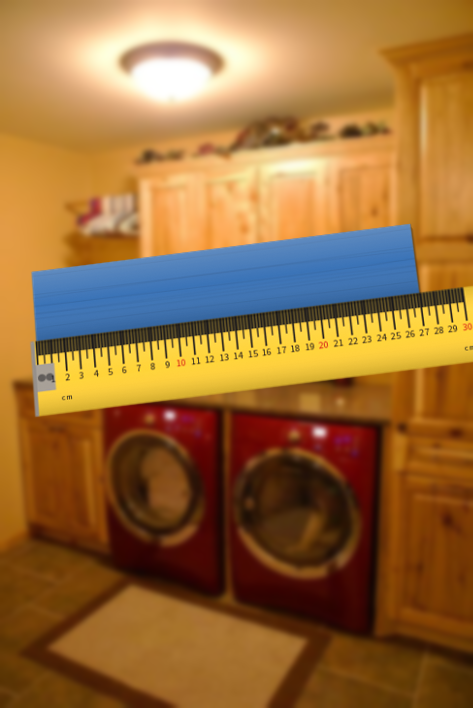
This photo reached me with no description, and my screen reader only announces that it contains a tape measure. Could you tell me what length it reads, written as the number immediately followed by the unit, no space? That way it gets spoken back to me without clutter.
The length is 27cm
